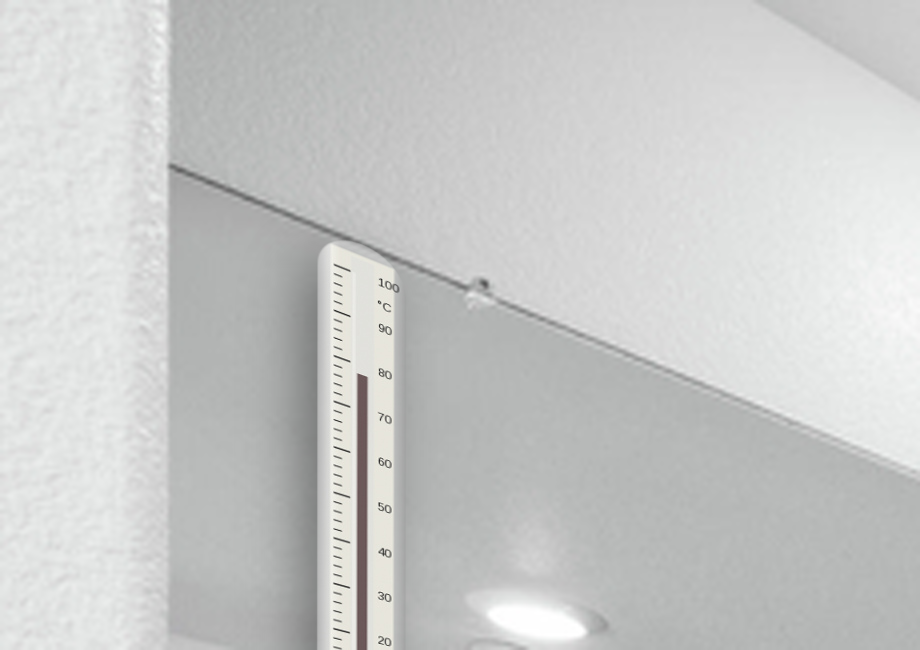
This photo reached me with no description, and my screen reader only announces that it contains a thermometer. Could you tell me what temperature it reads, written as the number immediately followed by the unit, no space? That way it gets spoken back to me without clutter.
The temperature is 78°C
